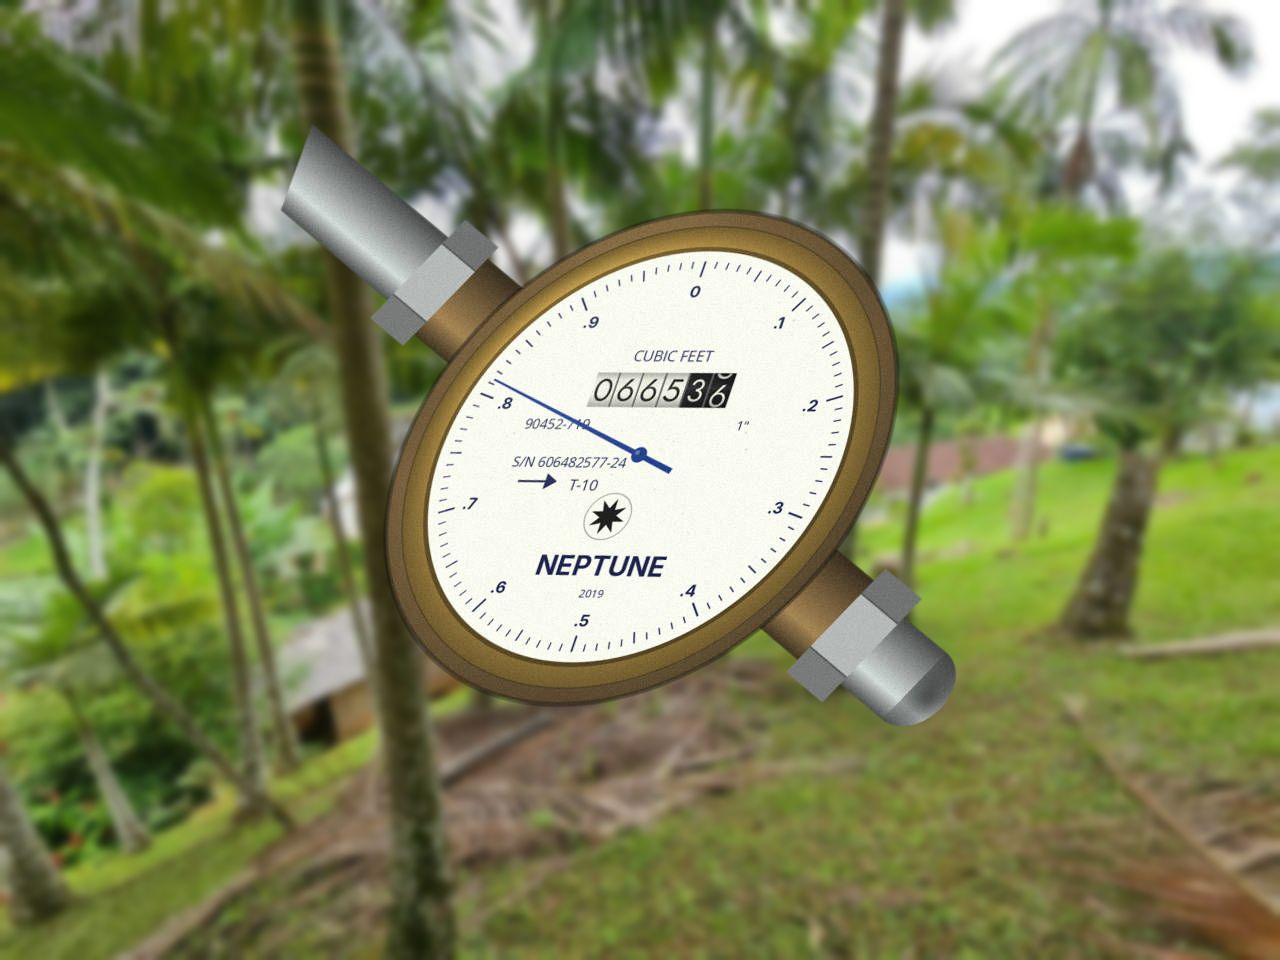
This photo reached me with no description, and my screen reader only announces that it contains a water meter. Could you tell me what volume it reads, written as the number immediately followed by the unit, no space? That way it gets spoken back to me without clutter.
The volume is 66535.81ft³
